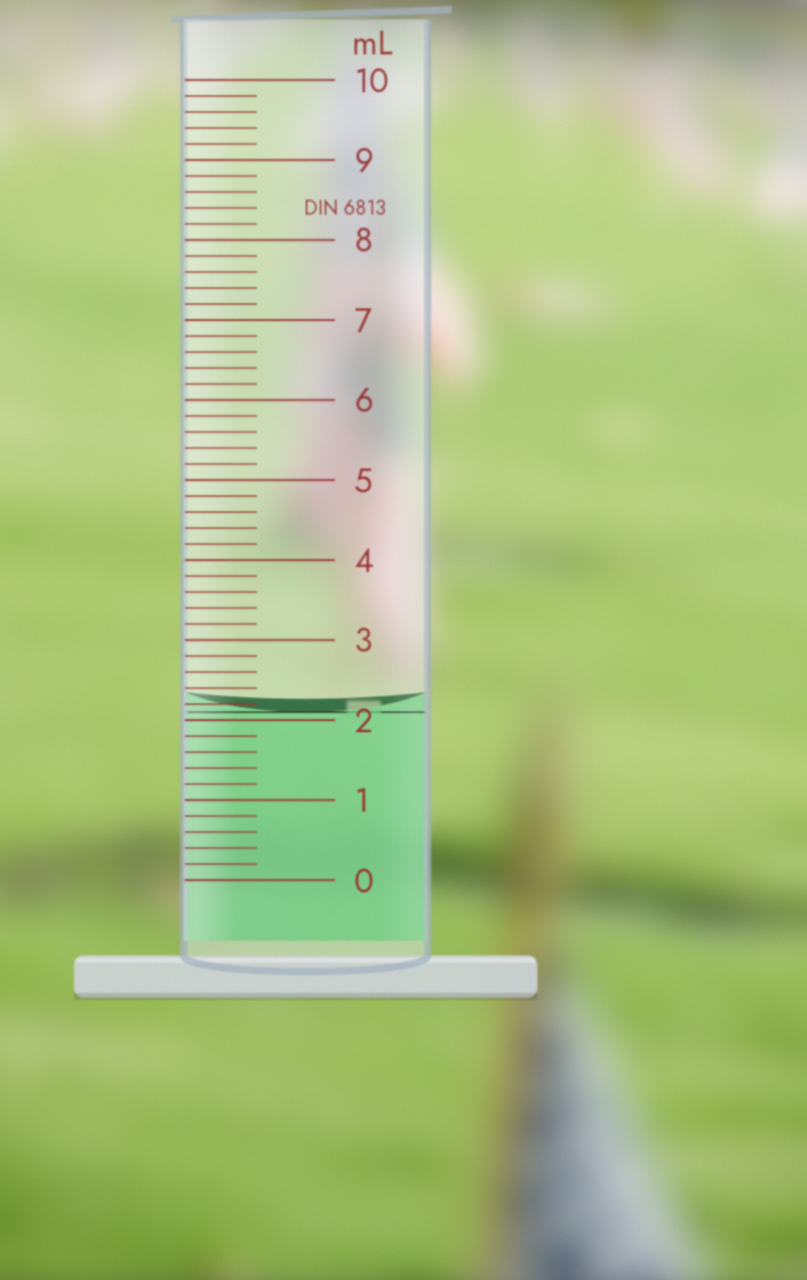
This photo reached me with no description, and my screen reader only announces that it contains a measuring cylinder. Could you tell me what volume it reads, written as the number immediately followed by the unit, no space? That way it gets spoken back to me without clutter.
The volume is 2.1mL
